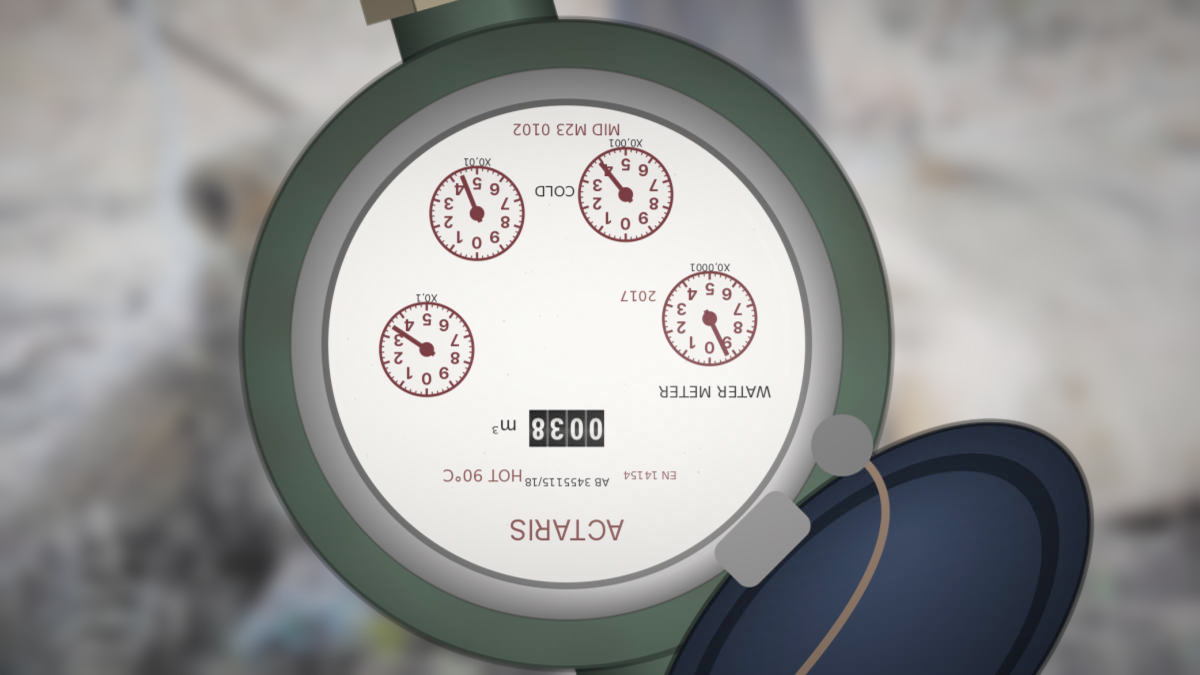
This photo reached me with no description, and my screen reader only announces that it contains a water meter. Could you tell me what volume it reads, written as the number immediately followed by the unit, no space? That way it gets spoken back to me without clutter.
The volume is 38.3439m³
